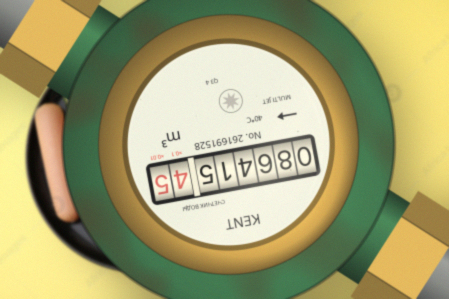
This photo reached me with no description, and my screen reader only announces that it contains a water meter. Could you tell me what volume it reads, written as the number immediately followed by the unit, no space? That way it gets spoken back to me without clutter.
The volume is 86415.45m³
